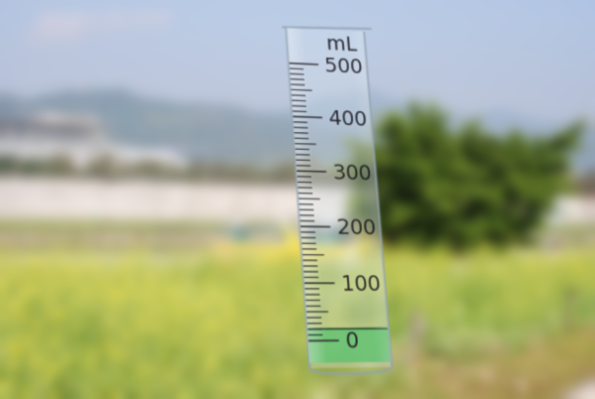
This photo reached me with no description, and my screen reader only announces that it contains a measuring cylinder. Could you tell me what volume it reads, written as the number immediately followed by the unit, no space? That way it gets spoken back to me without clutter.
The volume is 20mL
